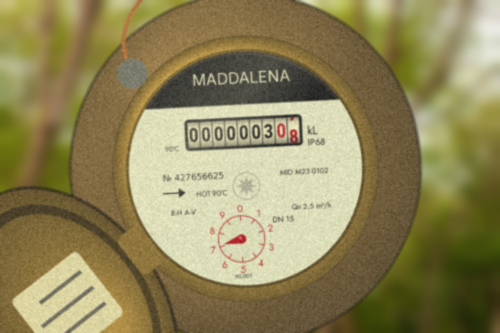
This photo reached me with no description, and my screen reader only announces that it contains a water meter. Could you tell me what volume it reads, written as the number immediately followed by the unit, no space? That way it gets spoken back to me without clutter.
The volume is 3.077kL
